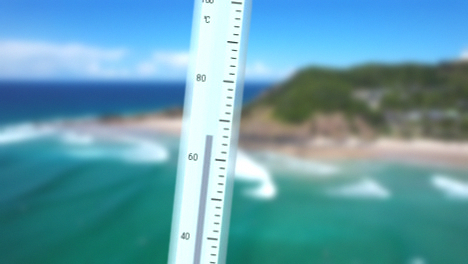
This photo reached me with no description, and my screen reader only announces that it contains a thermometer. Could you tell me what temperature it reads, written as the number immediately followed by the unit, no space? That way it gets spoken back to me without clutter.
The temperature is 66°C
